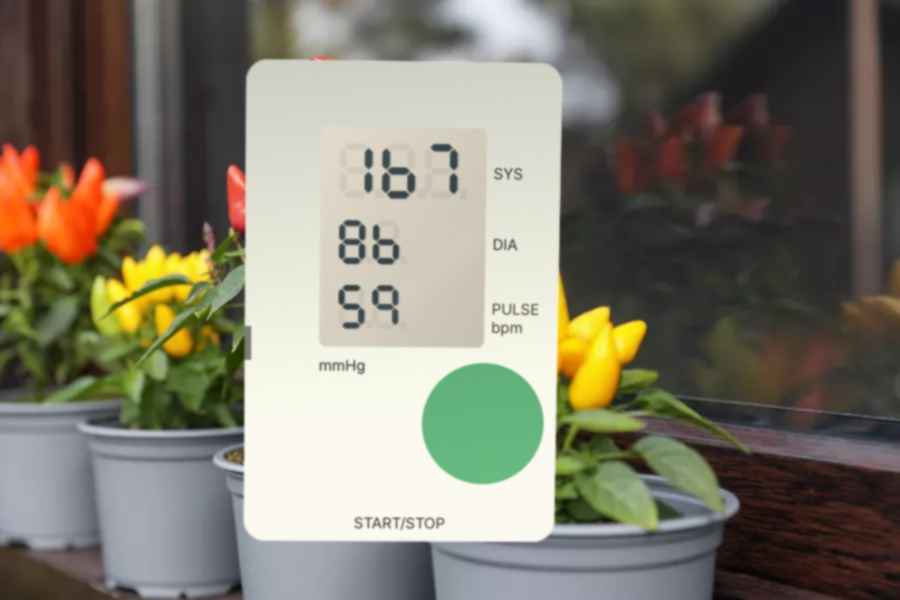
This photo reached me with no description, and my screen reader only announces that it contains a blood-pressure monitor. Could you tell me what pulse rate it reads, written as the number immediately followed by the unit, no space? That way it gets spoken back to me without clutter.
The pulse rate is 59bpm
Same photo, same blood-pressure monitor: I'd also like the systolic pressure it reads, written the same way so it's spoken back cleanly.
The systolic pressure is 167mmHg
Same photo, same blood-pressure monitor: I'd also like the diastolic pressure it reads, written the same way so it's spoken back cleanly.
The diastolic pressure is 86mmHg
